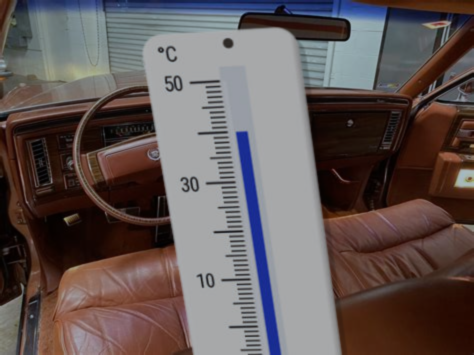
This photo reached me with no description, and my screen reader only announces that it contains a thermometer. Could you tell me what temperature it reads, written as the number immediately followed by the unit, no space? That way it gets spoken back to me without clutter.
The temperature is 40°C
